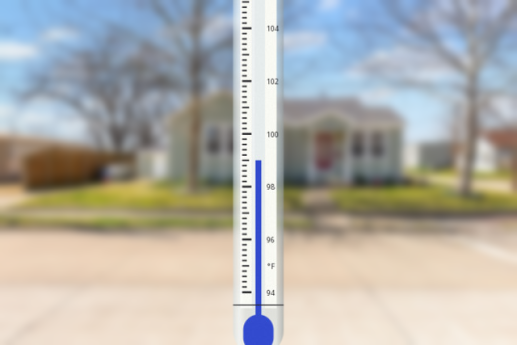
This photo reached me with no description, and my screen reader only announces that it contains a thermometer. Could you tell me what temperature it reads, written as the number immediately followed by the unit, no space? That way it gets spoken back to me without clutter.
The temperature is 99°F
